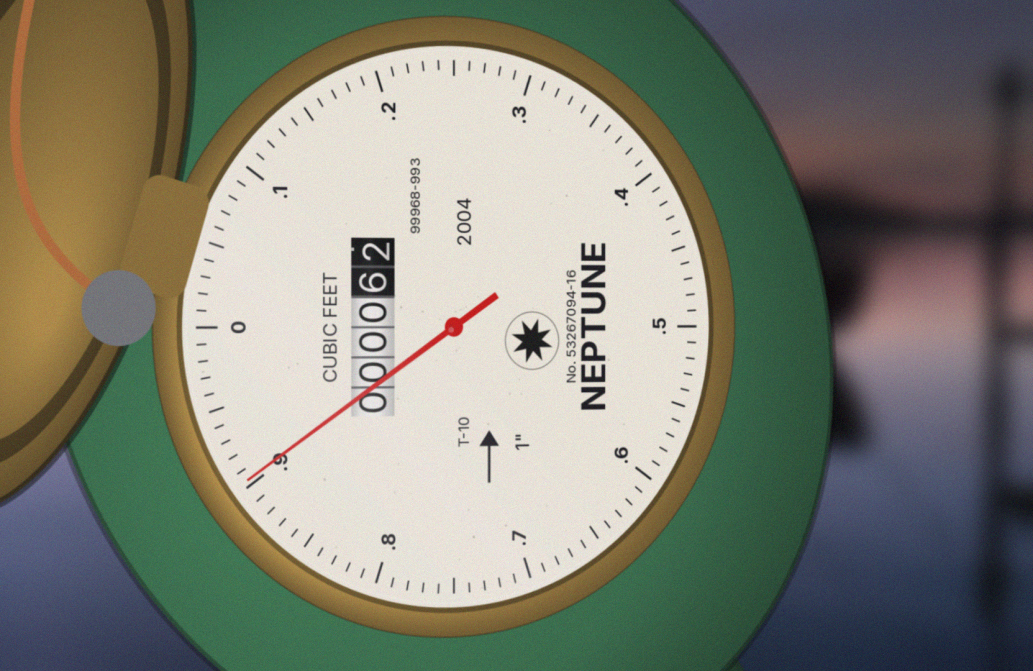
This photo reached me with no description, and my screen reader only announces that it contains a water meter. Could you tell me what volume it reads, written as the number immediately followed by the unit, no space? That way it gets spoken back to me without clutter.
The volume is 61.90ft³
